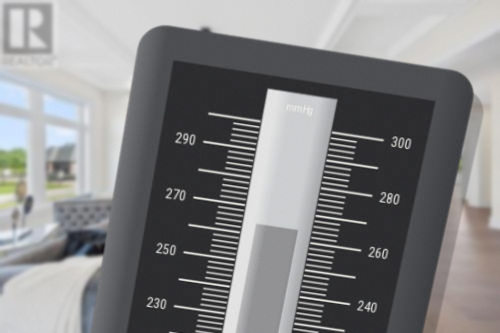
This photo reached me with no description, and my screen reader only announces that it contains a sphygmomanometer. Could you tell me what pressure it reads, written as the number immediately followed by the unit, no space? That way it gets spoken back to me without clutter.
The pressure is 264mmHg
